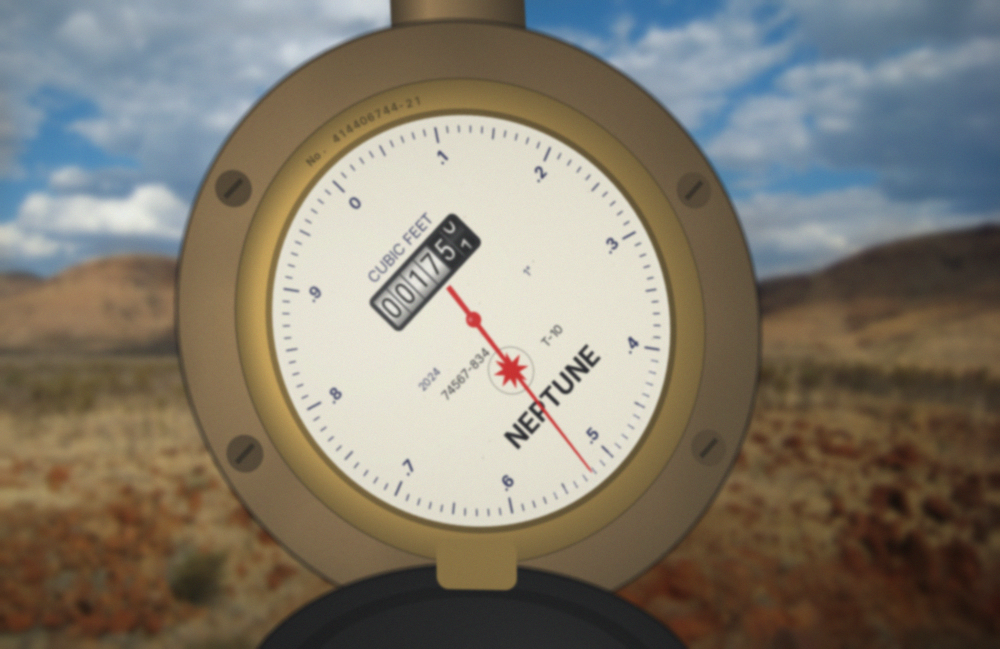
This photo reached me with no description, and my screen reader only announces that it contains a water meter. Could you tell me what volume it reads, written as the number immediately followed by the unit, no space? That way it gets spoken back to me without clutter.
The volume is 1750.52ft³
